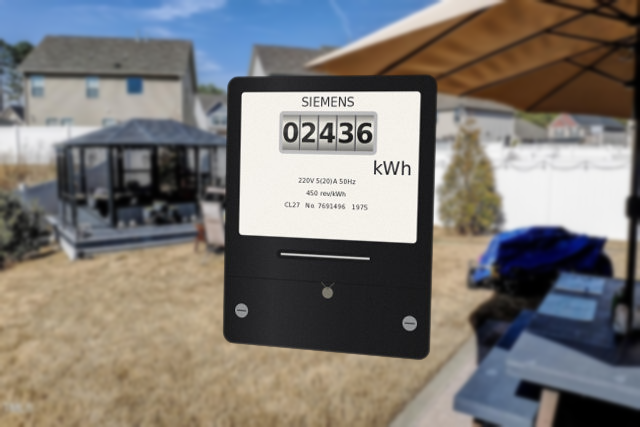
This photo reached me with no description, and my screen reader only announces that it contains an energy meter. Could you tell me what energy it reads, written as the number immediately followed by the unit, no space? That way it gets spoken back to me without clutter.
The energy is 2436kWh
